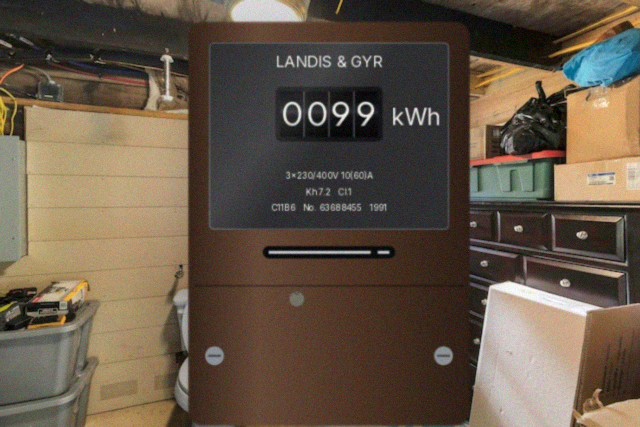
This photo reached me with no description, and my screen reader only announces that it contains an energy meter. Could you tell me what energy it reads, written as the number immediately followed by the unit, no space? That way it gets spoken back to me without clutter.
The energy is 99kWh
